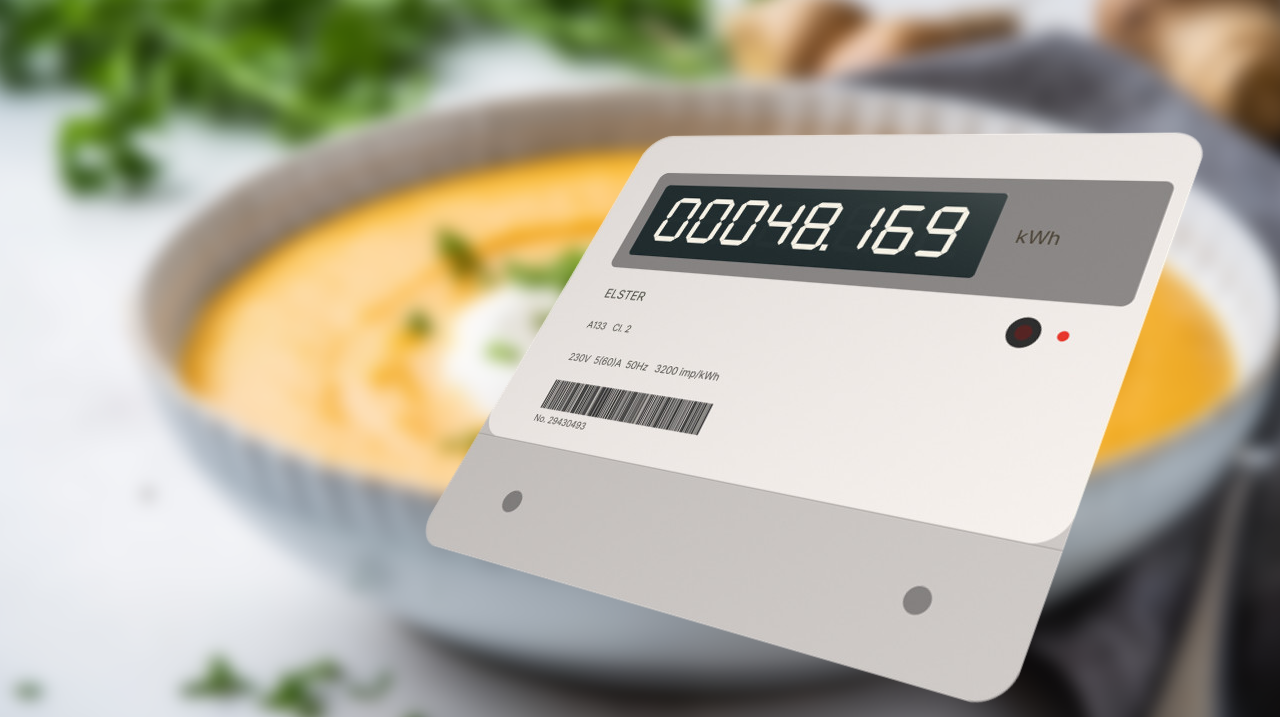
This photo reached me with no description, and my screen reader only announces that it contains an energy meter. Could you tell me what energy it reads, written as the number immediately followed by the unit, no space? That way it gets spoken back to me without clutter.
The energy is 48.169kWh
